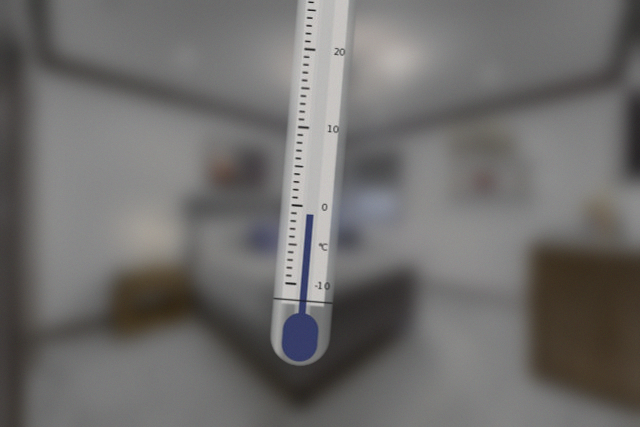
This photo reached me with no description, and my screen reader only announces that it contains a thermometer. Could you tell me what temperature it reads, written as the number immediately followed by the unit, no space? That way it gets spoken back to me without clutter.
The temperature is -1°C
